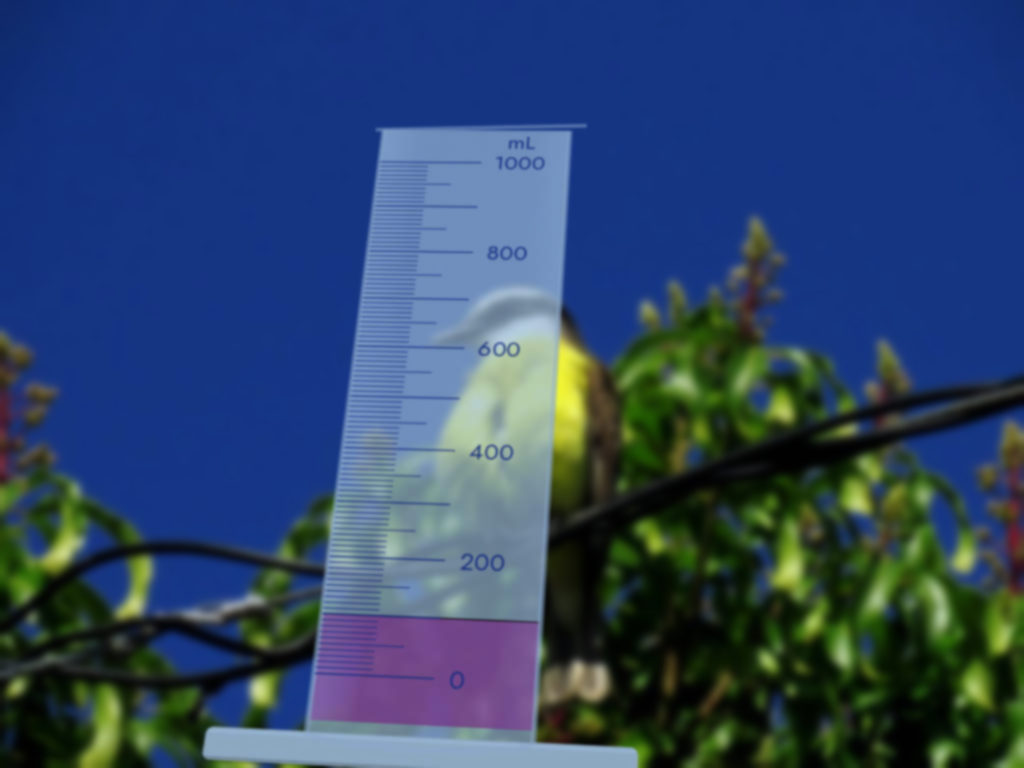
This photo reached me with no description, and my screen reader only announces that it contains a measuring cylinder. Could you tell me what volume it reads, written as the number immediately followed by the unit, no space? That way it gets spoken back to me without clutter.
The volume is 100mL
